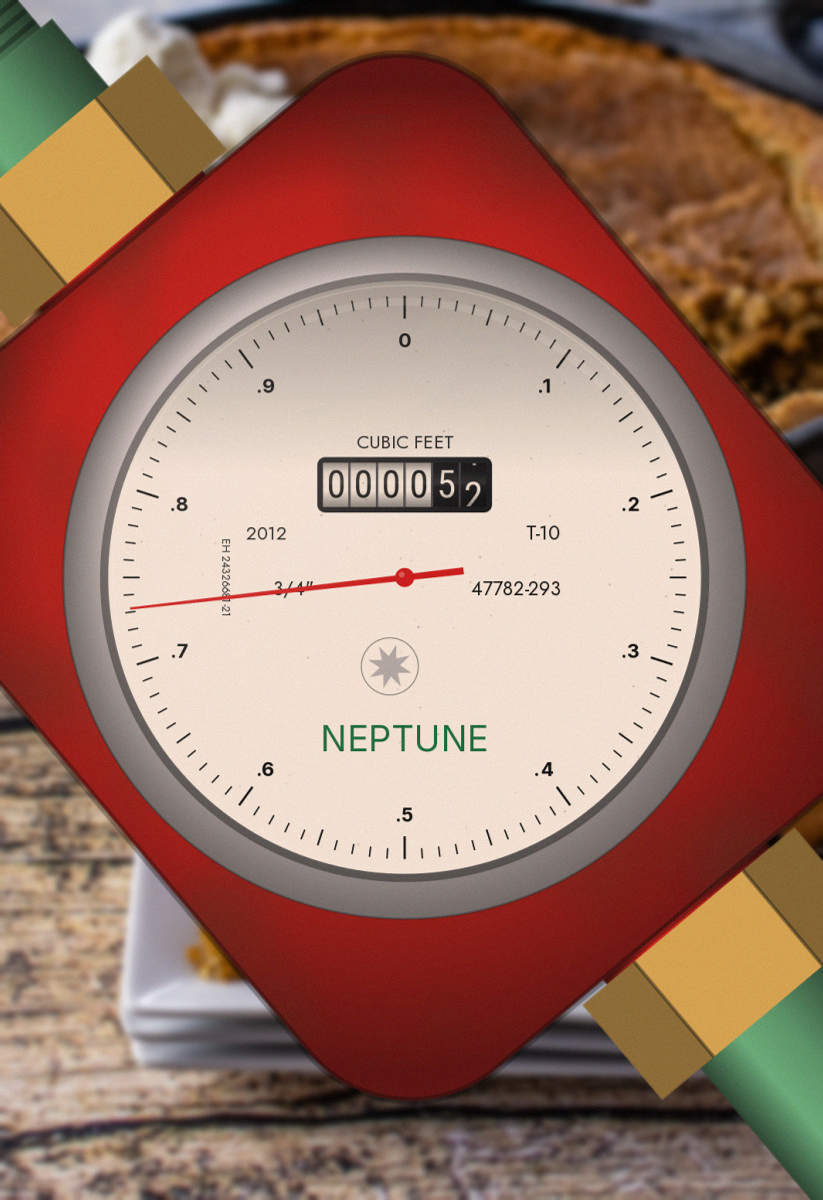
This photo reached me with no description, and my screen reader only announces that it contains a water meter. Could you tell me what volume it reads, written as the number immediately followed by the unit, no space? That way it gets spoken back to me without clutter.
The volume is 51.73ft³
